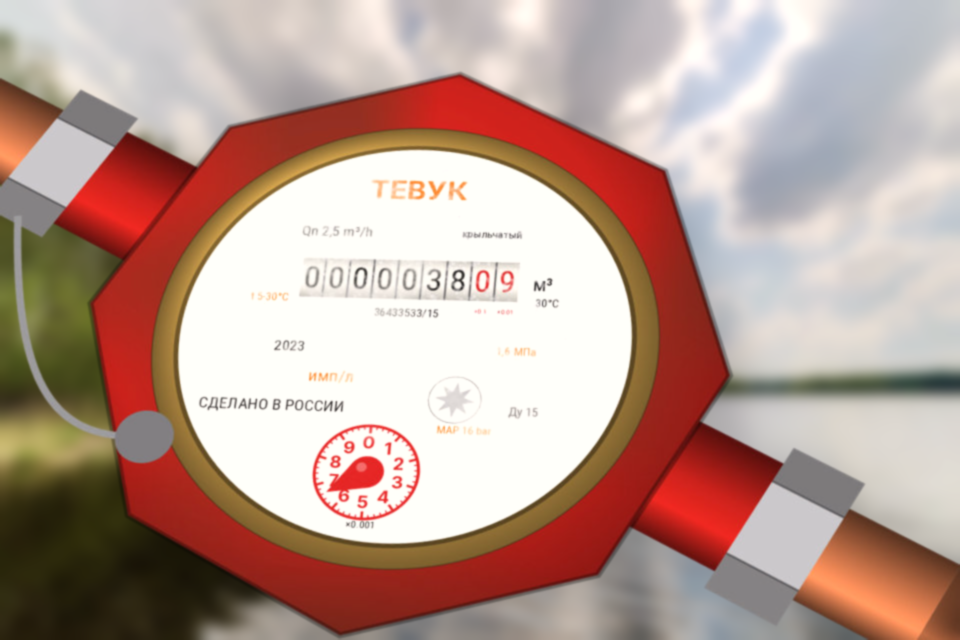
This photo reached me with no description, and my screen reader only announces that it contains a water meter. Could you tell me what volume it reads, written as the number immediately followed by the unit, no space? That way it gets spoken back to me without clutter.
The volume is 38.096m³
